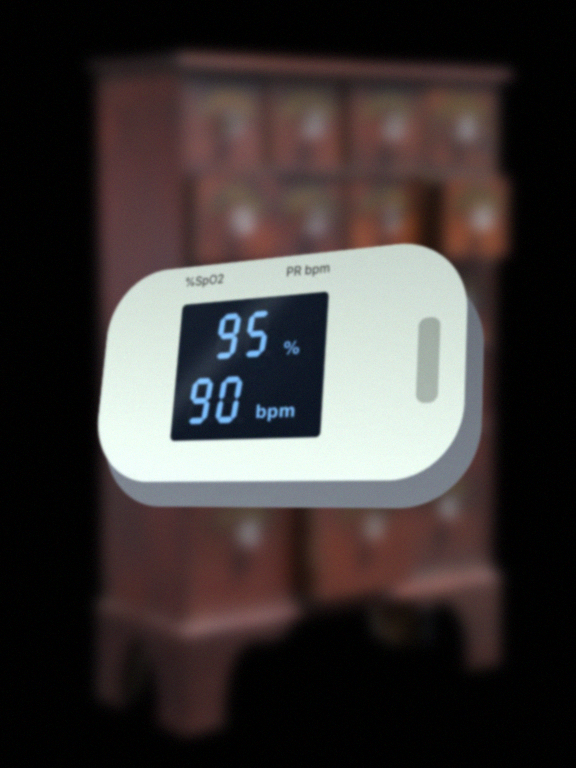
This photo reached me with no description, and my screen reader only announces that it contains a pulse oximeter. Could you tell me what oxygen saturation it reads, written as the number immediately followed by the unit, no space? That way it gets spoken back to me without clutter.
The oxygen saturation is 95%
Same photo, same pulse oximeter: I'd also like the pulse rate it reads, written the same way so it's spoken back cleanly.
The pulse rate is 90bpm
